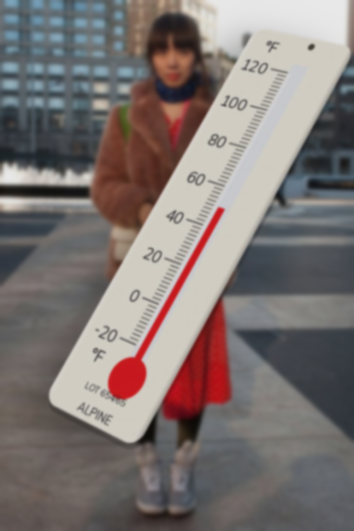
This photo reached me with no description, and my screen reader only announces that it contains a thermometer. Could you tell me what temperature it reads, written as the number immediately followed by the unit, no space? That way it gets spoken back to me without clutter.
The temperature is 50°F
